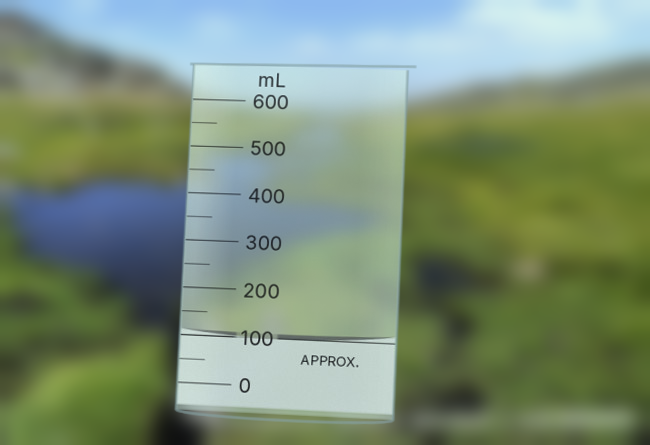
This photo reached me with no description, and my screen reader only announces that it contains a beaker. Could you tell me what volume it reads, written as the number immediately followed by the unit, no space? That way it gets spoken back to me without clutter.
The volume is 100mL
